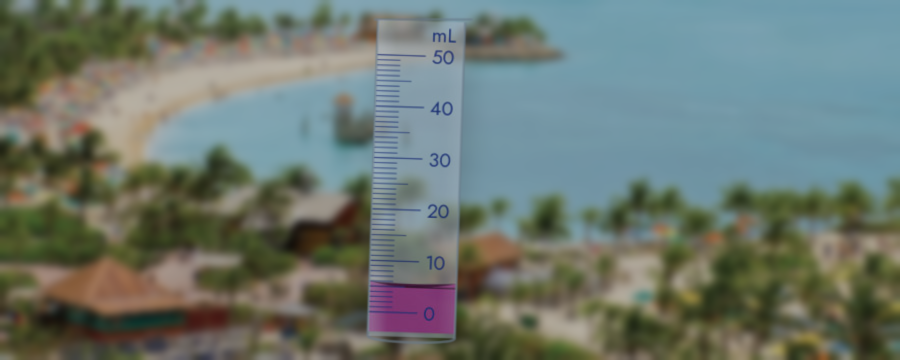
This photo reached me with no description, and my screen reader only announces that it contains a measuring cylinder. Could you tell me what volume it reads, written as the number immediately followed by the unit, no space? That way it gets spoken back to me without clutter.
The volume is 5mL
